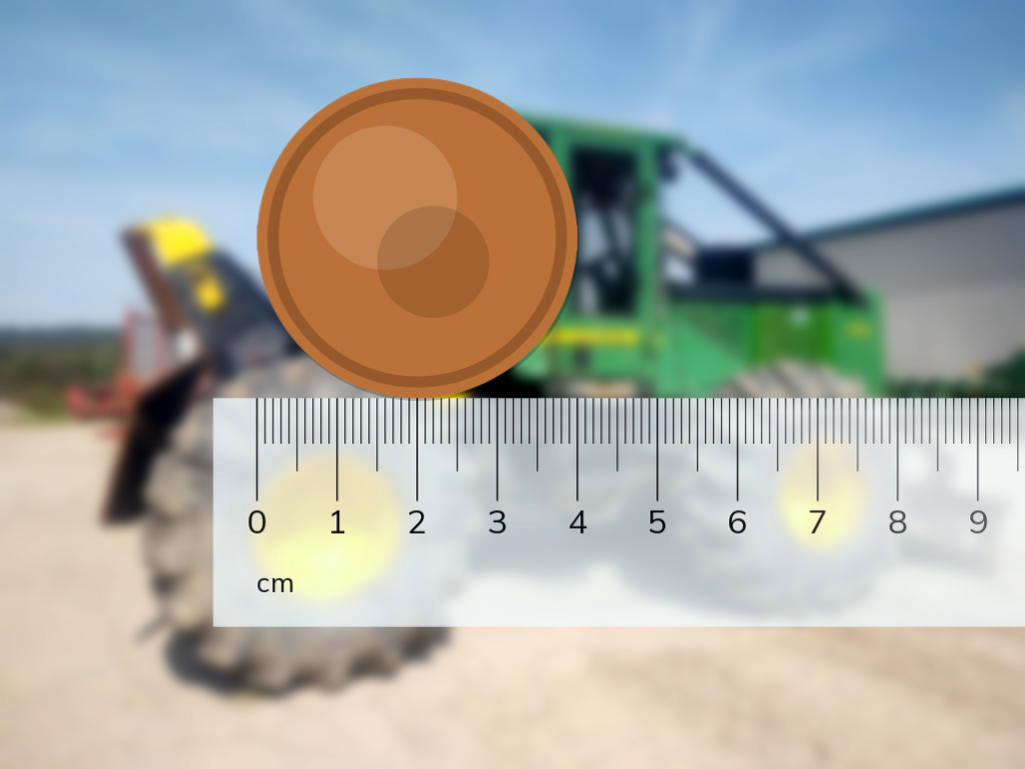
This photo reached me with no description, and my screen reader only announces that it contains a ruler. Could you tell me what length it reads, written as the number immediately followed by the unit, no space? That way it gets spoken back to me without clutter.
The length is 4cm
